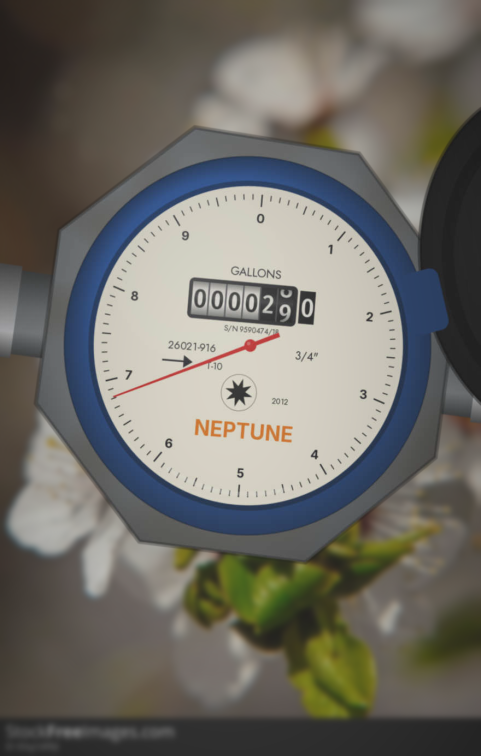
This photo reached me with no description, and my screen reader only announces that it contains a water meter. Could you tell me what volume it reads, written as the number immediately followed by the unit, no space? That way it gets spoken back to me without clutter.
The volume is 286.8gal
